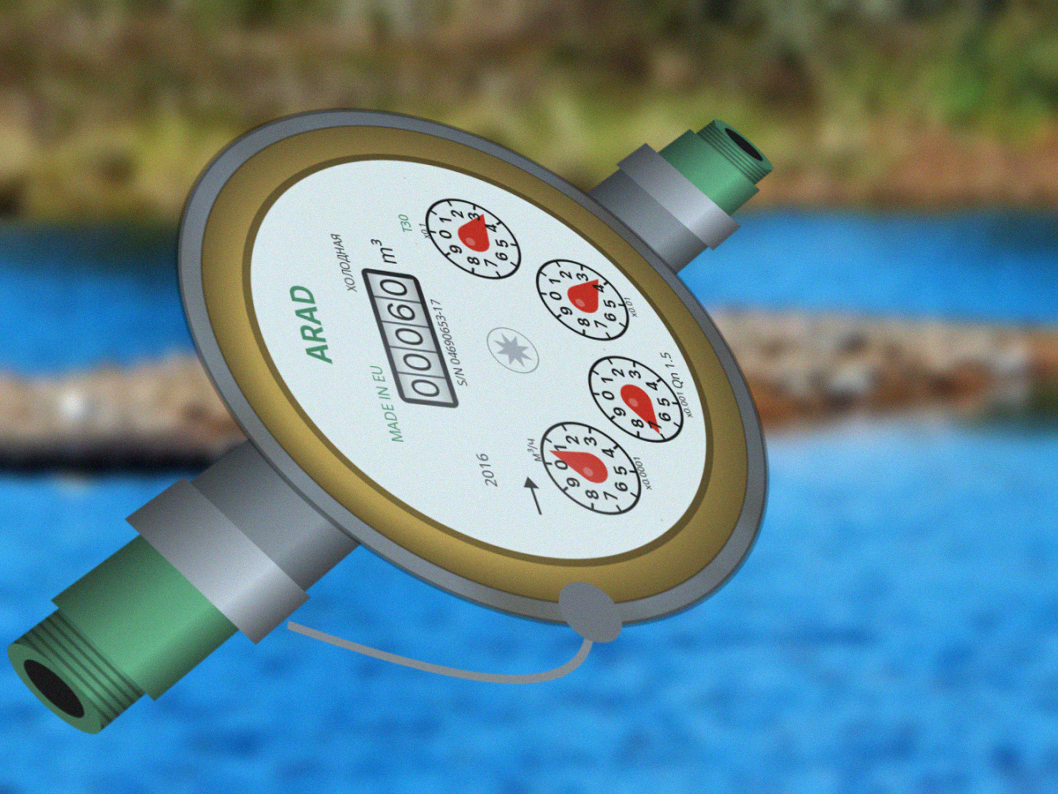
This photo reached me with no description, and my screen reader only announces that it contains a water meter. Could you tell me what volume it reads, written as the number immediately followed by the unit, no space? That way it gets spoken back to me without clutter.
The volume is 60.3370m³
